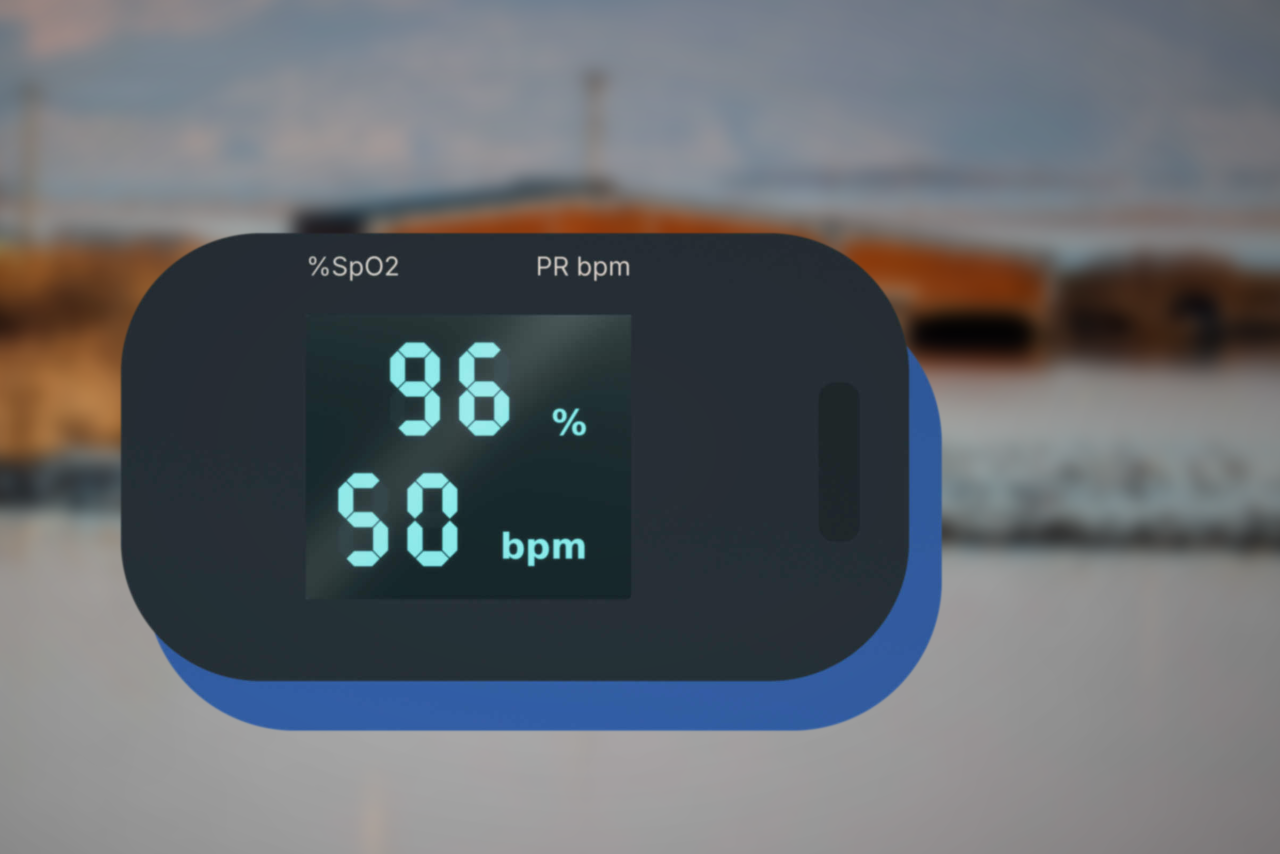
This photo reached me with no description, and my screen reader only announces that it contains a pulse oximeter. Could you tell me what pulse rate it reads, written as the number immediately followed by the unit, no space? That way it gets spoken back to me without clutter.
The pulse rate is 50bpm
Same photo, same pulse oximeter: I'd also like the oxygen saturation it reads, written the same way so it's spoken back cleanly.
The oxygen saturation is 96%
